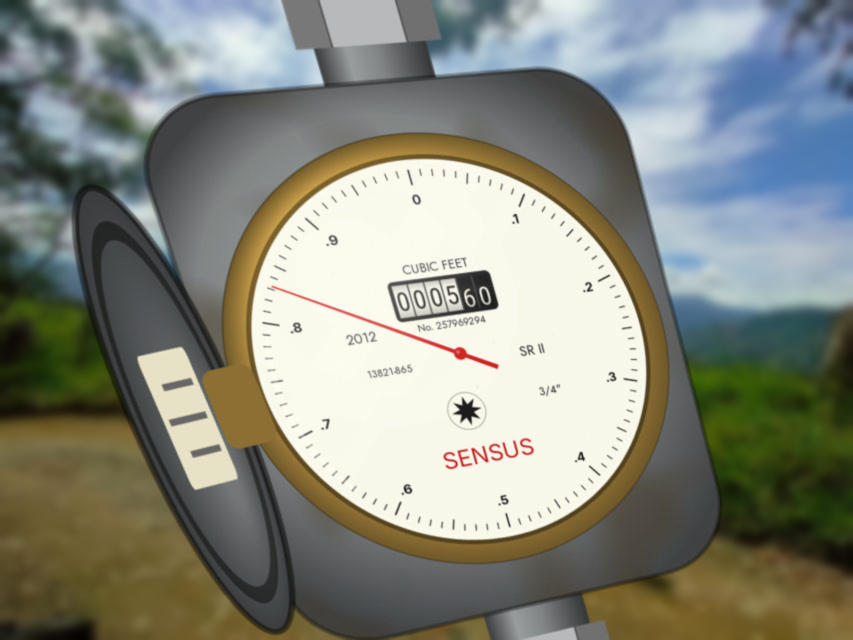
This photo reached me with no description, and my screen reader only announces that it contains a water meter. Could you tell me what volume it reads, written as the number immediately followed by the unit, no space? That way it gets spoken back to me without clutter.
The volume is 559.83ft³
